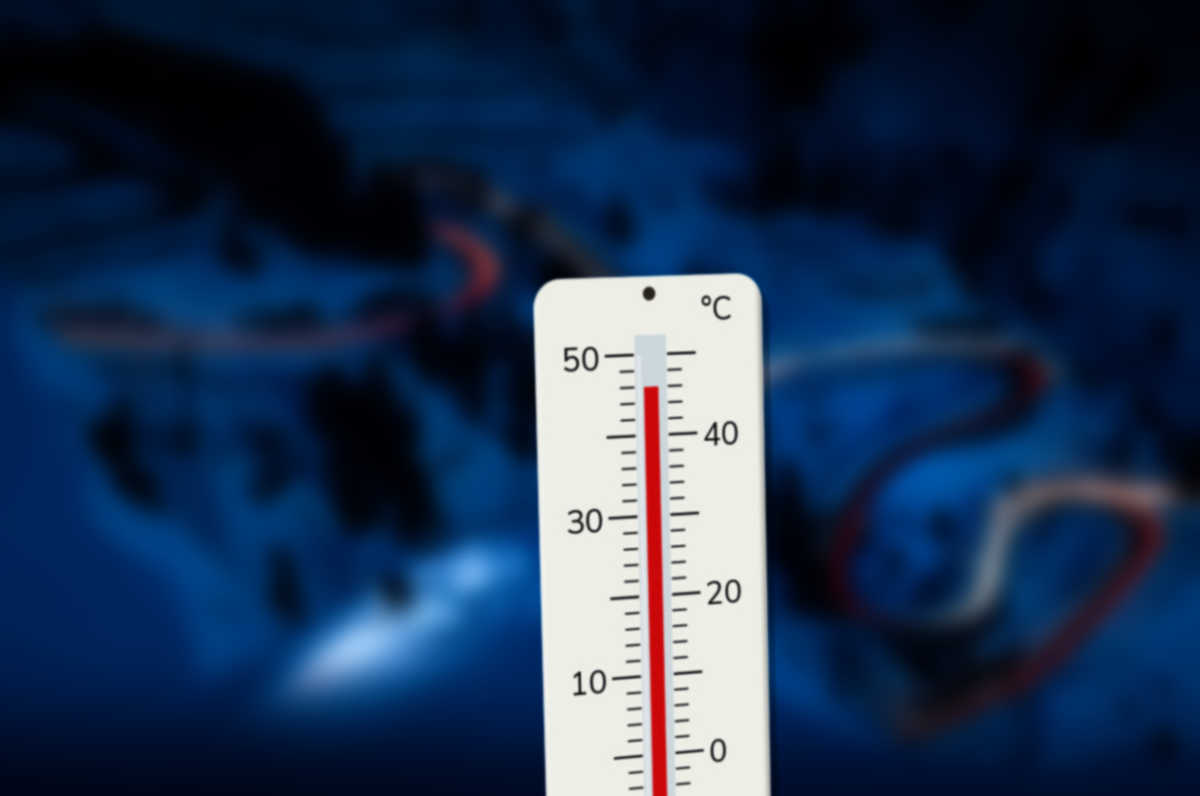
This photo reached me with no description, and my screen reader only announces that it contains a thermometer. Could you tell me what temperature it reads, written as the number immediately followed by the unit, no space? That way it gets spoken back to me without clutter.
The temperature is 46°C
